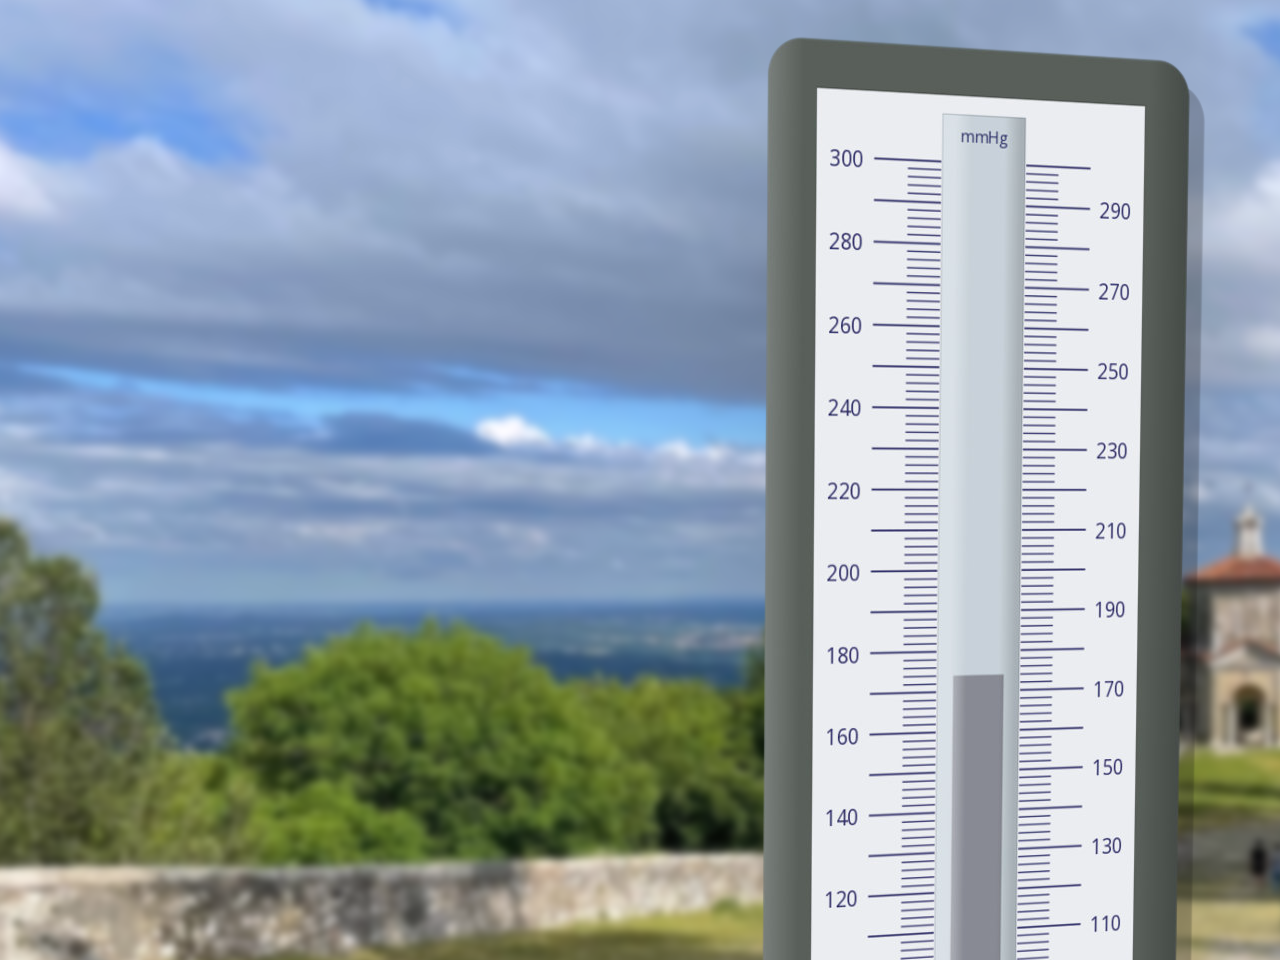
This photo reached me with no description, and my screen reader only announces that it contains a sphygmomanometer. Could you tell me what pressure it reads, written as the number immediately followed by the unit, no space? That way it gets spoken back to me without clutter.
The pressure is 174mmHg
